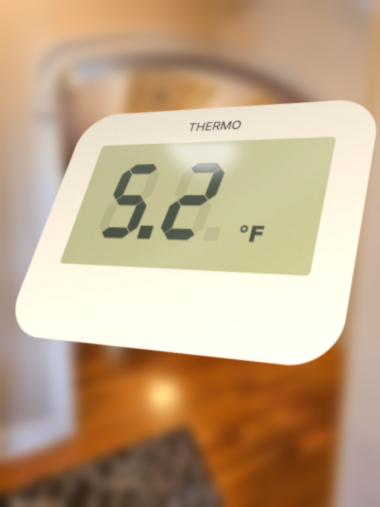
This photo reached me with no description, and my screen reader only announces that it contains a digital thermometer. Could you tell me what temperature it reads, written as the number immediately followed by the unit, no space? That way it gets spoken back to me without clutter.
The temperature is 5.2°F
